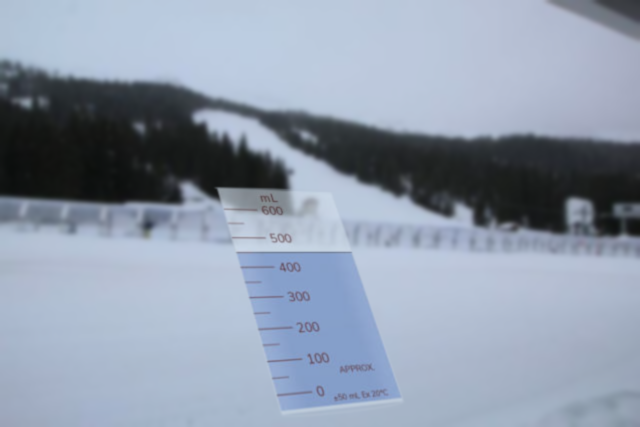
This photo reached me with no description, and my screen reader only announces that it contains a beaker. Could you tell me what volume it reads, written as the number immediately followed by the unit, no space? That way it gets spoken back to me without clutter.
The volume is 450mL
